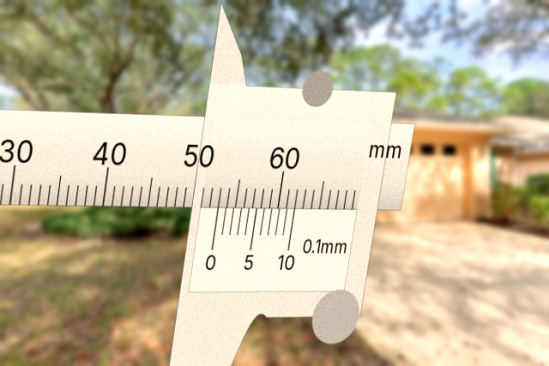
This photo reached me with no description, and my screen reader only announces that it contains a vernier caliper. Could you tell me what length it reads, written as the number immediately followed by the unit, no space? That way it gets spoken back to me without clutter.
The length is 53.0mm
